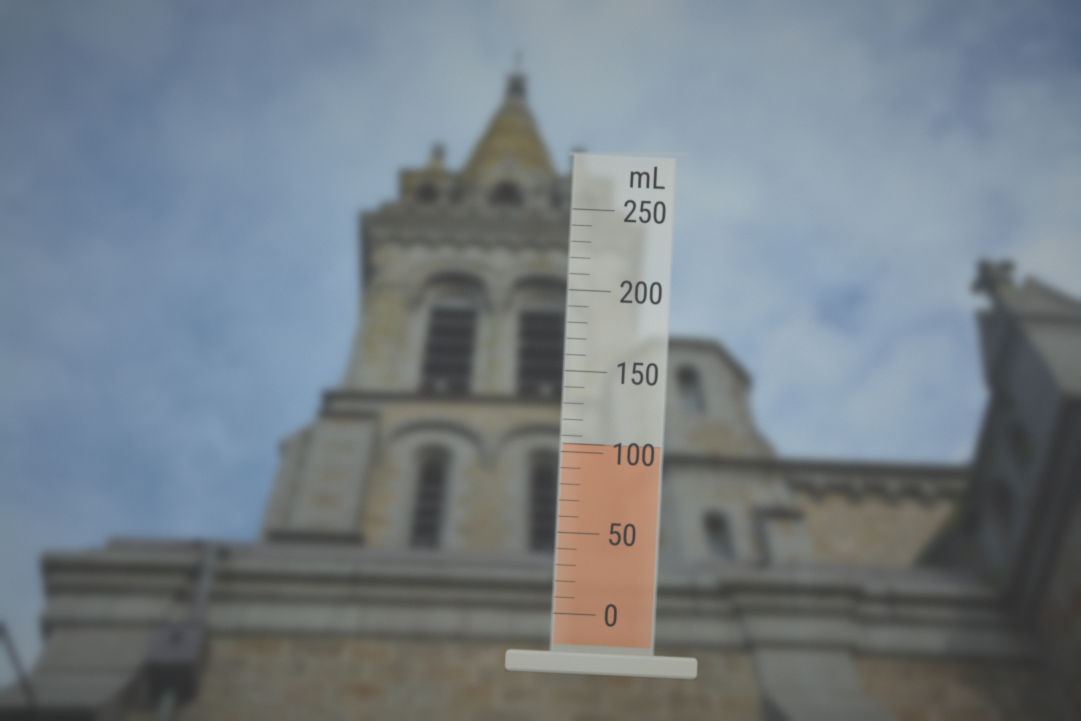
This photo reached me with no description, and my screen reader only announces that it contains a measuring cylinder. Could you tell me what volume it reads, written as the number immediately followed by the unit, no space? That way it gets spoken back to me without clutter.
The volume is 105mL
